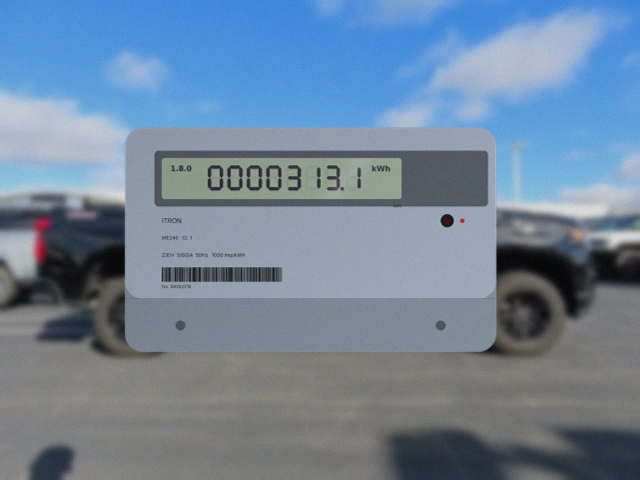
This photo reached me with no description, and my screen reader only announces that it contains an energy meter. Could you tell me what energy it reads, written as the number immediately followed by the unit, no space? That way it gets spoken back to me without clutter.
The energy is 313.1kWh
